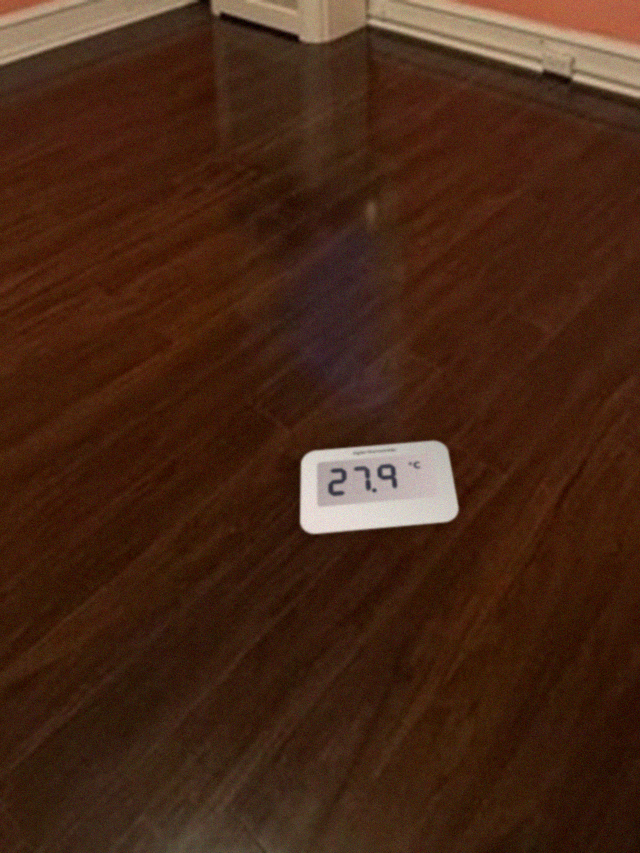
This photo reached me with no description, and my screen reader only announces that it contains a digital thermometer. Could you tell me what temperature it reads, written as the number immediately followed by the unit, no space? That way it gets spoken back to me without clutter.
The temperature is 27.9°C
